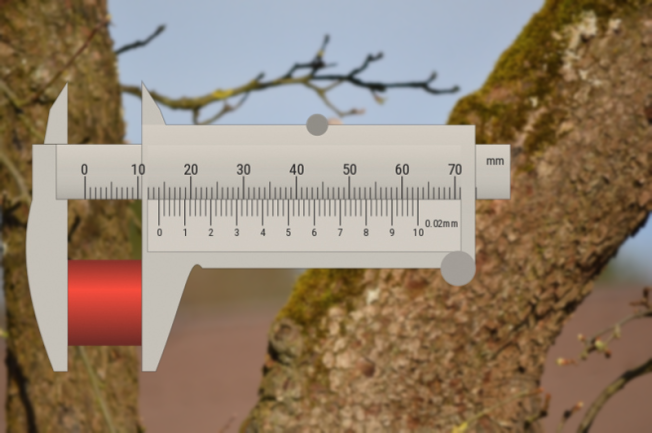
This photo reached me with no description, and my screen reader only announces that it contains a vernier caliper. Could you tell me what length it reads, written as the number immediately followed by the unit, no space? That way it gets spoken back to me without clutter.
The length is 14.0mm
